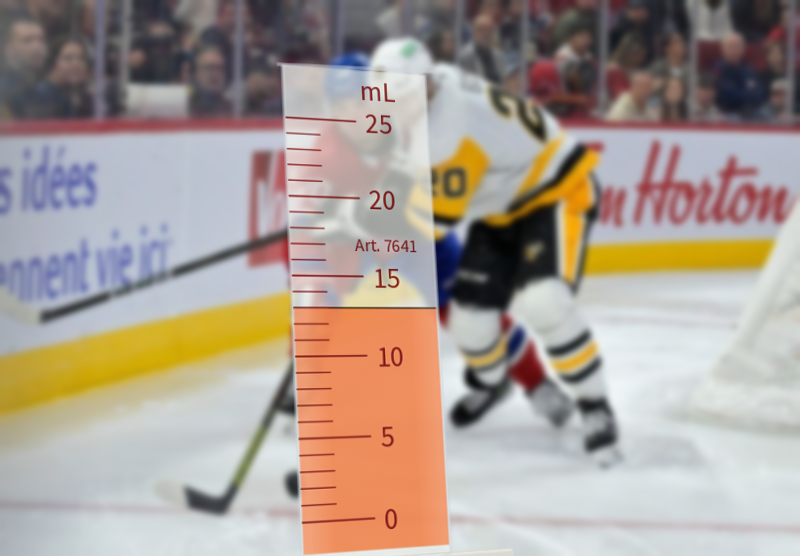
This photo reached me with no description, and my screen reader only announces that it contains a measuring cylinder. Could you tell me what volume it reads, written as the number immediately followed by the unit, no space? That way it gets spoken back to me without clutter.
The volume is 13mL
